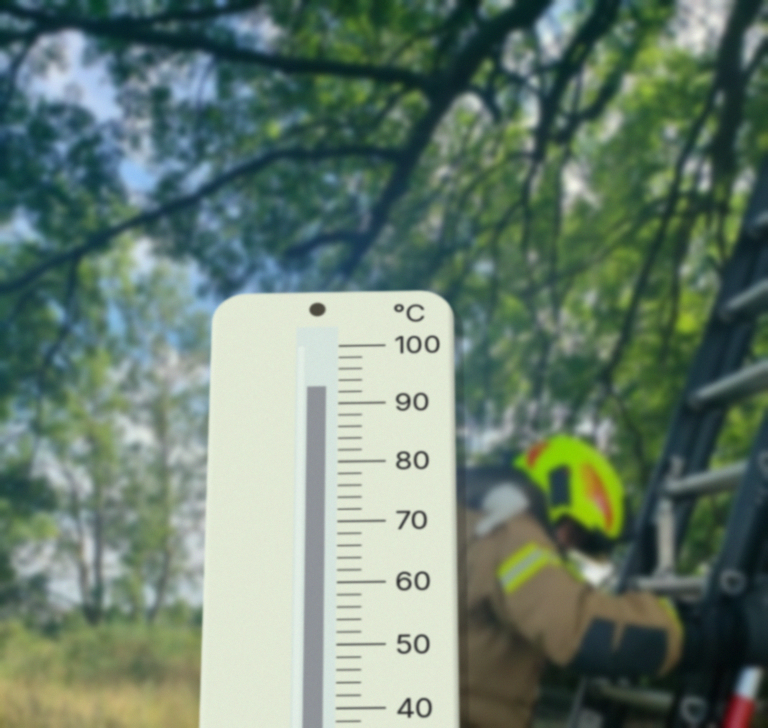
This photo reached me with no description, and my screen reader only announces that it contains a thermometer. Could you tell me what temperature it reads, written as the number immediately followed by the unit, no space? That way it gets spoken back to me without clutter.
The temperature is 93°C
